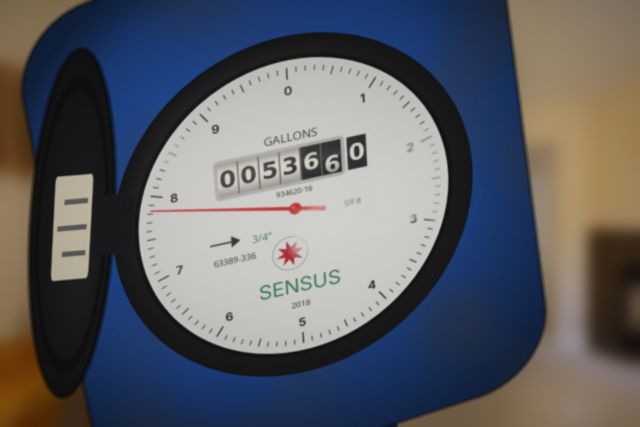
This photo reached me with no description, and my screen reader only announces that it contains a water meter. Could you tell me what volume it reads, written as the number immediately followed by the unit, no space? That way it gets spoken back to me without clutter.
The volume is 53657.8gal
